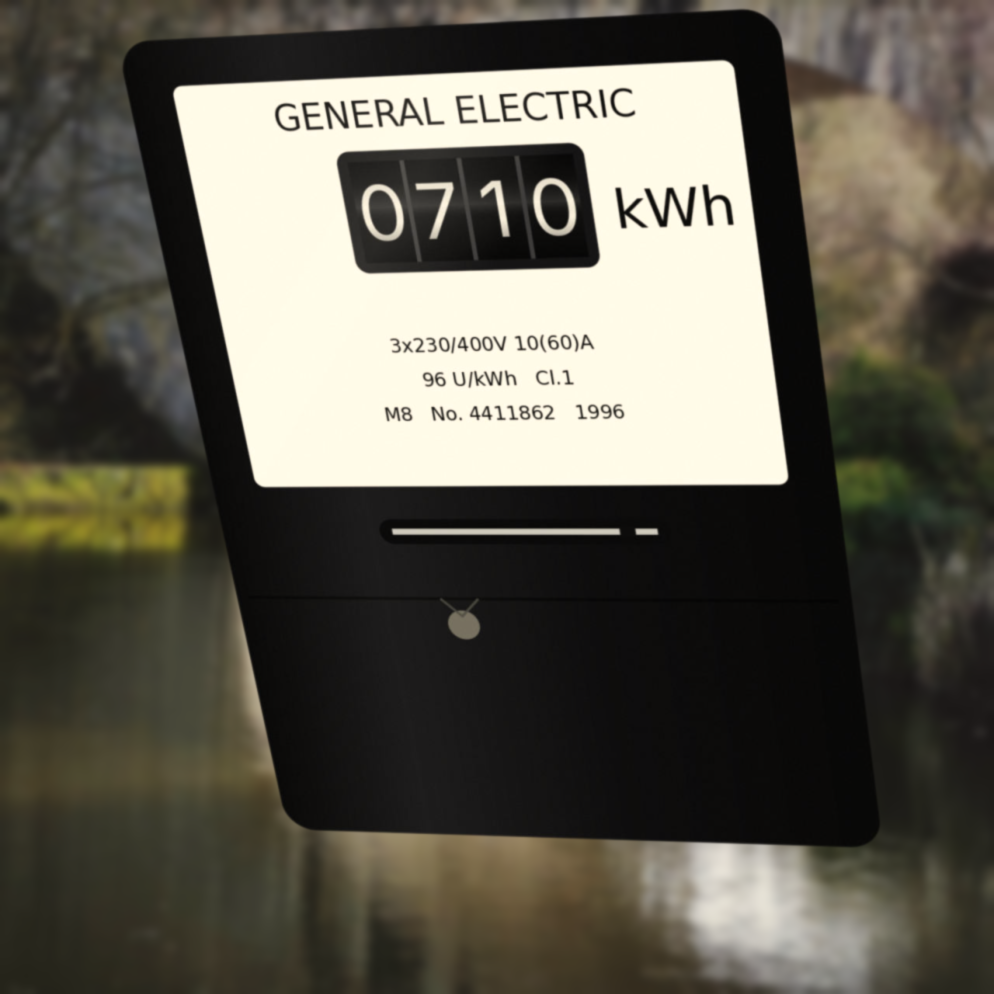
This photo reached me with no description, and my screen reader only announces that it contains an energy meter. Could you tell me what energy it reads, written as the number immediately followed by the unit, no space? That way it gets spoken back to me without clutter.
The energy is 710kWh
